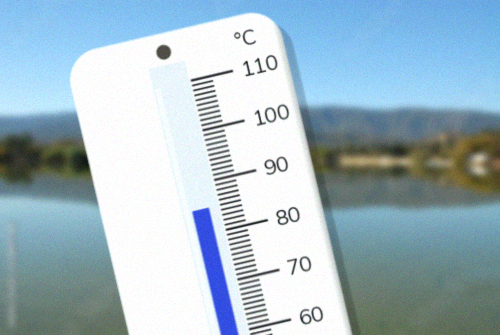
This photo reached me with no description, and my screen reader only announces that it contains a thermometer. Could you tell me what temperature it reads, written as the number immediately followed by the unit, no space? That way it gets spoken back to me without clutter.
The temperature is 85°C
